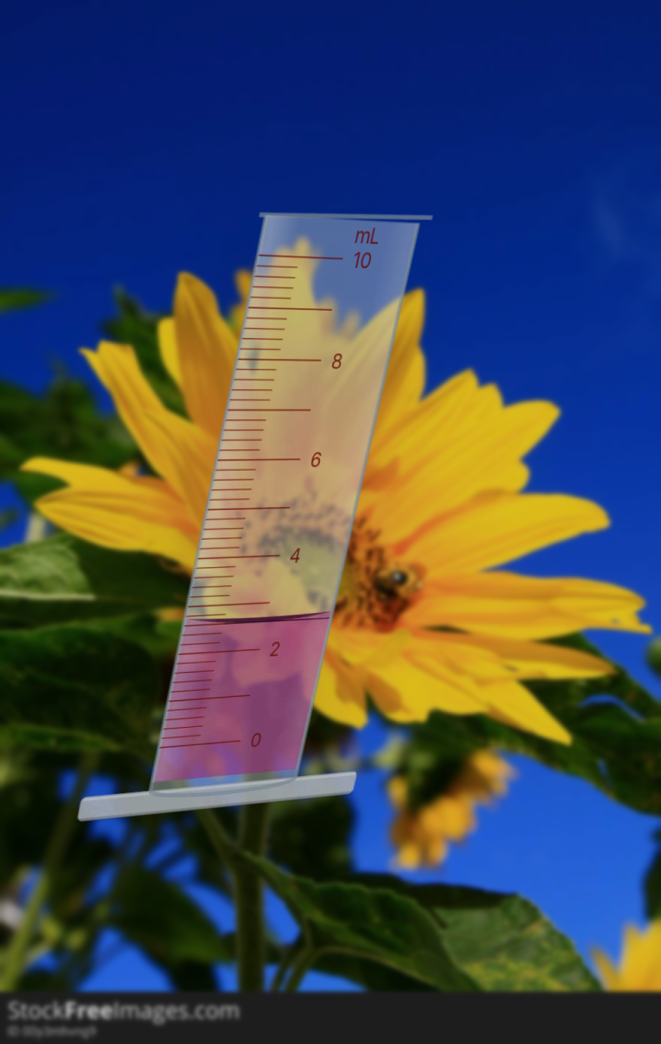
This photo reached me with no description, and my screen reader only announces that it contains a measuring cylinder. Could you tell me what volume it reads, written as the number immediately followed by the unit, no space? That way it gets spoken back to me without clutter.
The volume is 2.6mL
